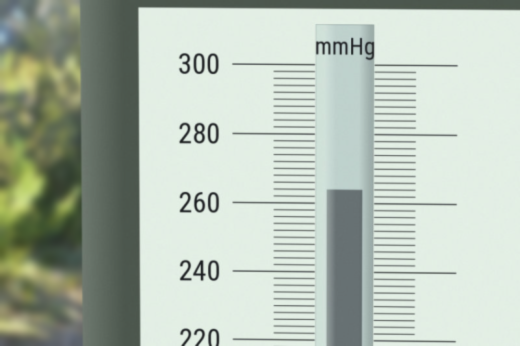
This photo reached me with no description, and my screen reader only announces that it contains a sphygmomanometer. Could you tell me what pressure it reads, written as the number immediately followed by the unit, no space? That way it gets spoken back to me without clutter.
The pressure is 264mmHg
